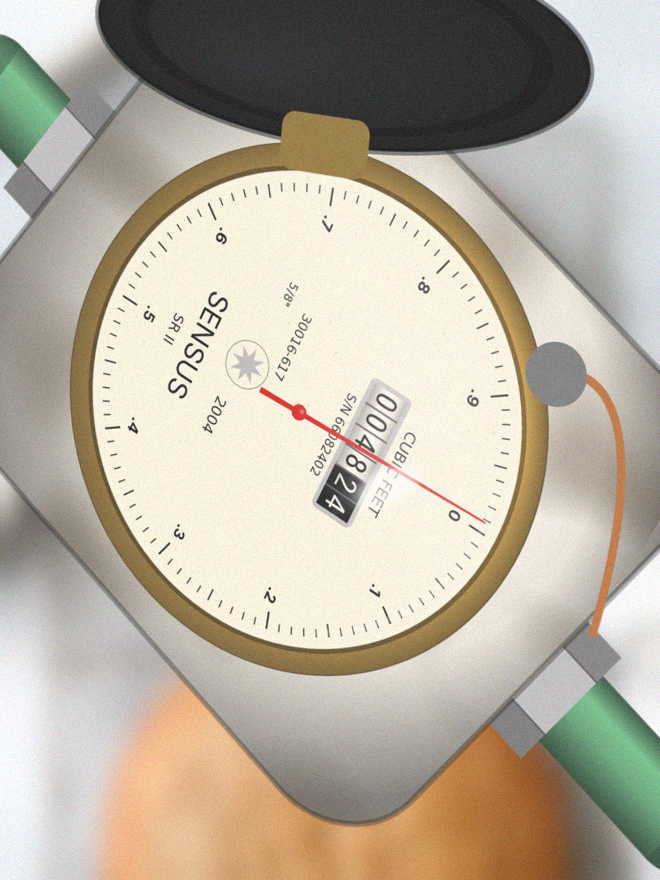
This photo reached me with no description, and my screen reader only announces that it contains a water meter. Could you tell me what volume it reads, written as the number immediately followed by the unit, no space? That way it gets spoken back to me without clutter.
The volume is 4823.99ft³
